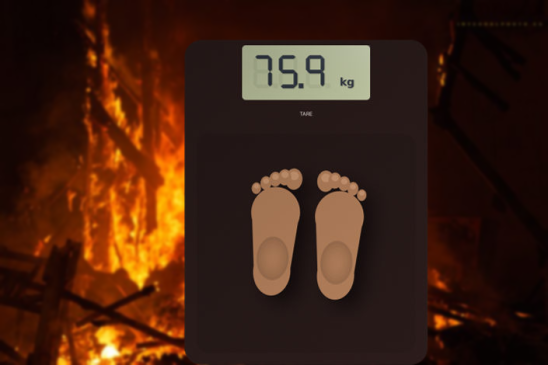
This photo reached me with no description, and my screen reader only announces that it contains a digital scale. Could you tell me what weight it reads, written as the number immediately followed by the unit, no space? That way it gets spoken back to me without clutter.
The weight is 75.9kg
